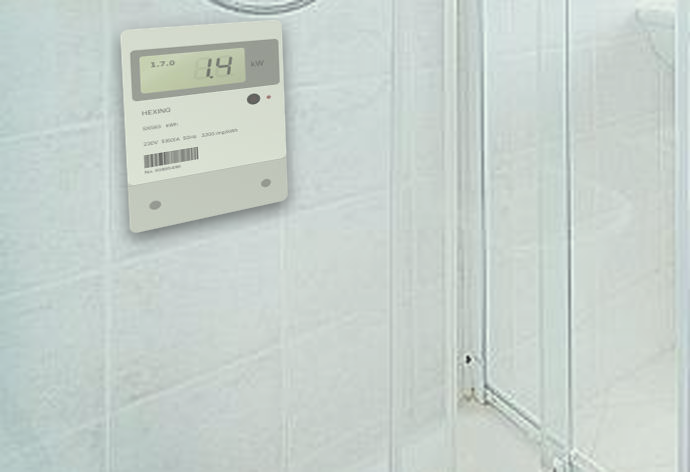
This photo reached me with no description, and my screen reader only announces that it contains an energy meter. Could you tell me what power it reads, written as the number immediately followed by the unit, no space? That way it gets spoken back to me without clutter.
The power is 1.4kW
